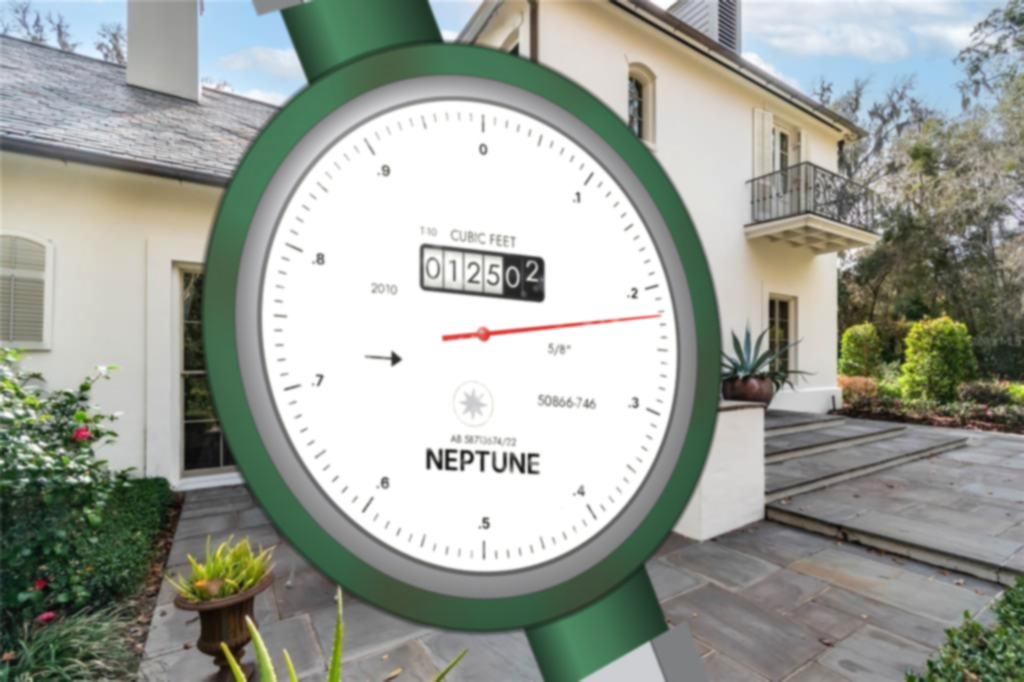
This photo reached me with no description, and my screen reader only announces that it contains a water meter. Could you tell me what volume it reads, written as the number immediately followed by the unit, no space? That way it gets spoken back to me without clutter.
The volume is 12502.22ft³
